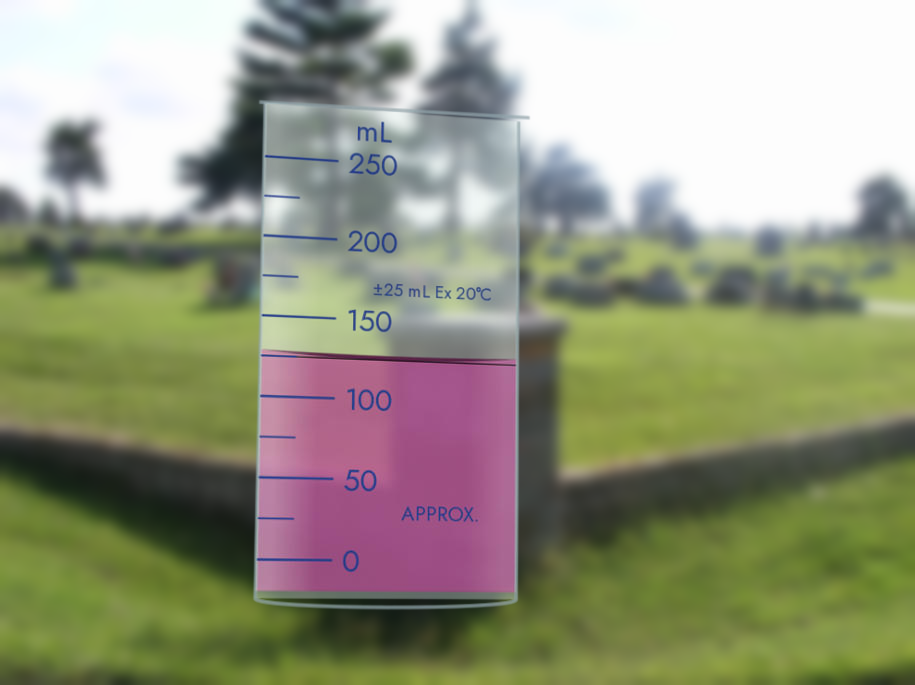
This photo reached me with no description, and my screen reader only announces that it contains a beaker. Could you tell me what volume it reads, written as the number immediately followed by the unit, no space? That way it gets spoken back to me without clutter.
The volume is 125mL
